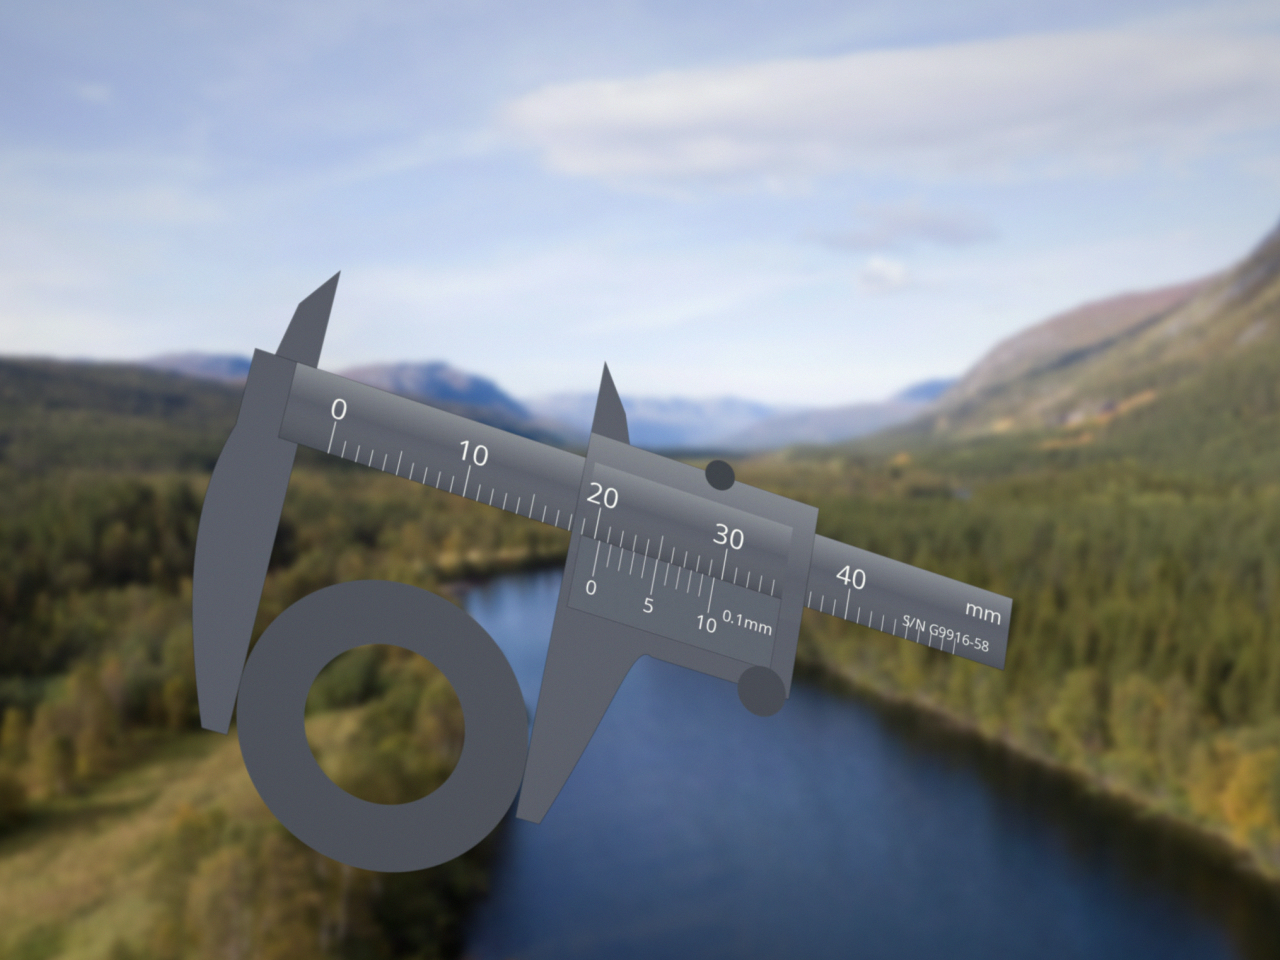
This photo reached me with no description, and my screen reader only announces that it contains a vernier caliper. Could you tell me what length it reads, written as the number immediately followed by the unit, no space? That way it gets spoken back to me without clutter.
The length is 20.4mm
